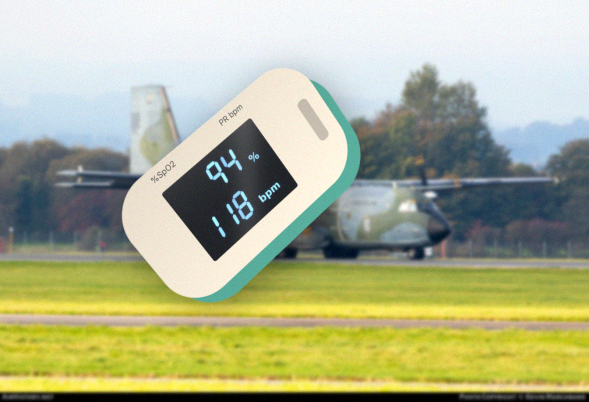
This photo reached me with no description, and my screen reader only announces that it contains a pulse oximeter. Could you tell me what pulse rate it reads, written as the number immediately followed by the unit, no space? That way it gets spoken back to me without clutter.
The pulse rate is 118bpm
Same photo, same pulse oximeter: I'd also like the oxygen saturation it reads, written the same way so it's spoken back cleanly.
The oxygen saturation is 94%
